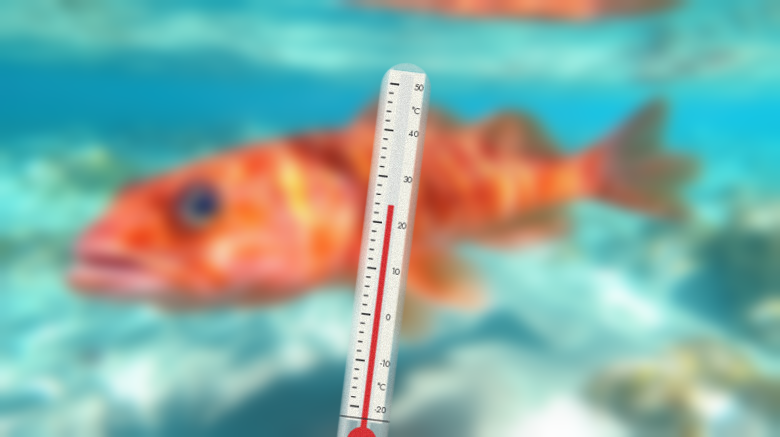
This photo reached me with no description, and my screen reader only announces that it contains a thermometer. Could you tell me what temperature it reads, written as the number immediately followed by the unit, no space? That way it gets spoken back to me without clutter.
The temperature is 24°C
